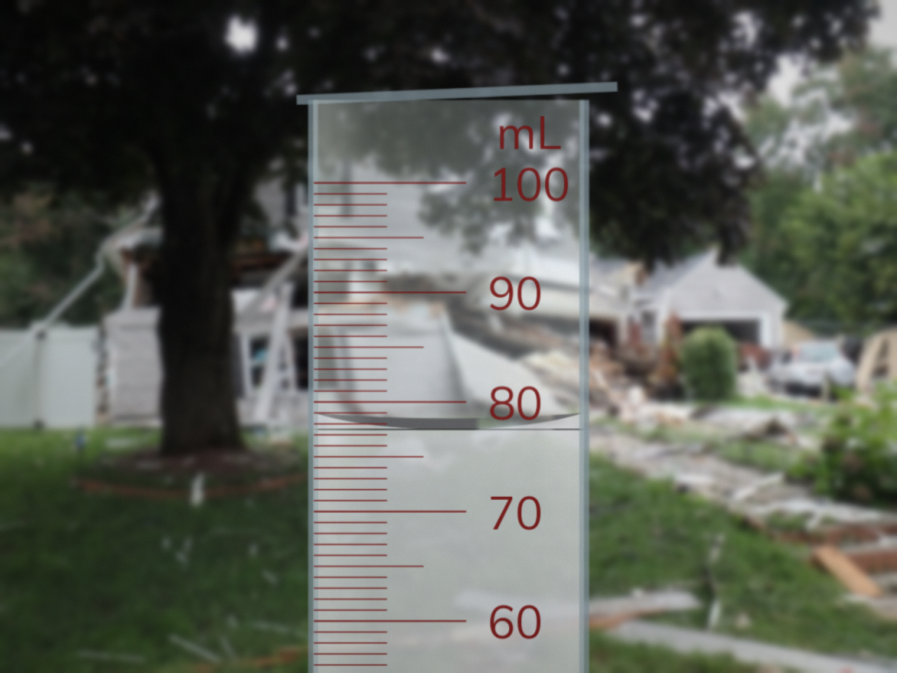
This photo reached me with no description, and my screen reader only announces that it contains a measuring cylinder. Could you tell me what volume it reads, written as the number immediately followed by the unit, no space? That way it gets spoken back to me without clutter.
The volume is 77.5mL
